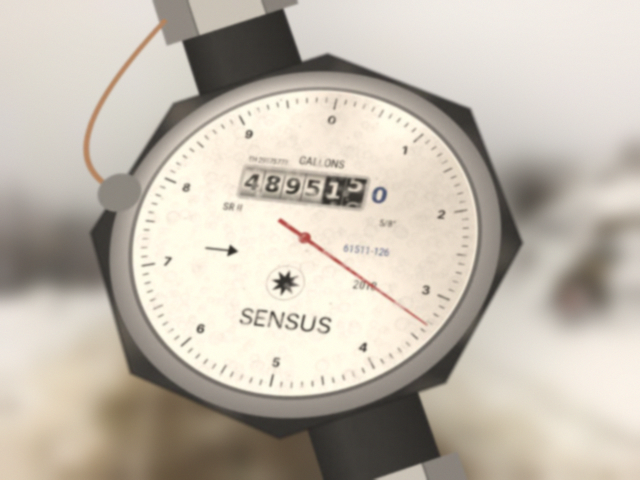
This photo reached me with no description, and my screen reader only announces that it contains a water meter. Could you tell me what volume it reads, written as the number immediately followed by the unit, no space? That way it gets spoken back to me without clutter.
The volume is 4895153.3gal
